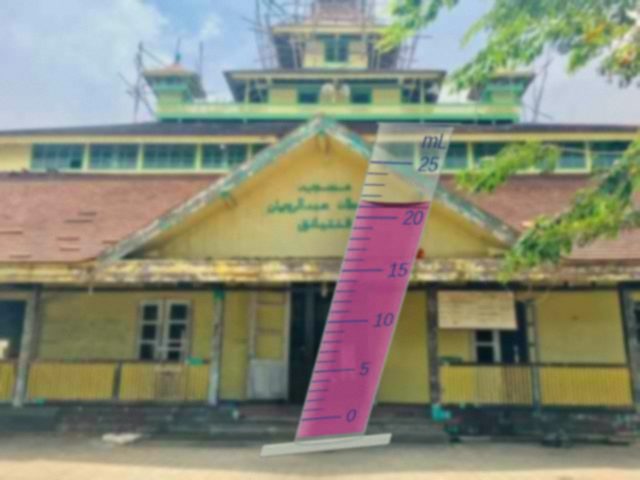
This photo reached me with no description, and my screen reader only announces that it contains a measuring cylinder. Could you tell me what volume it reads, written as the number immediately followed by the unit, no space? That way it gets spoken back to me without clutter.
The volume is 21mL
